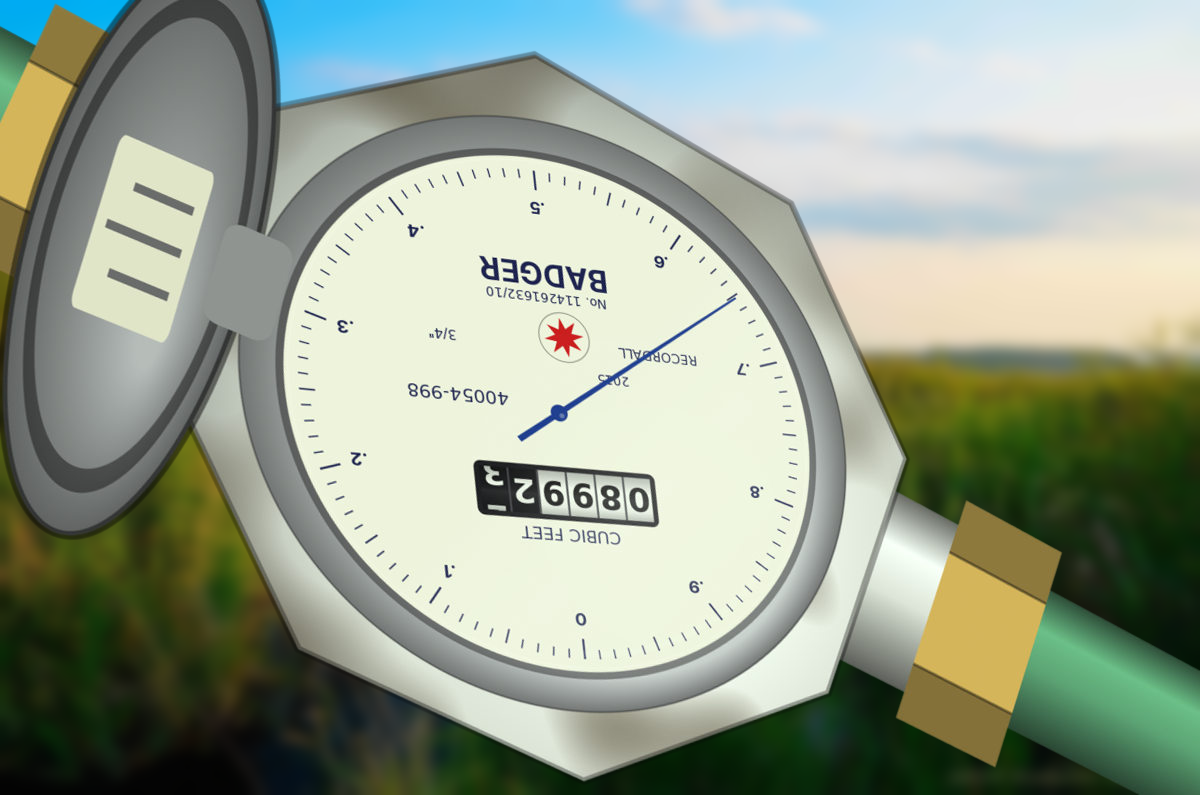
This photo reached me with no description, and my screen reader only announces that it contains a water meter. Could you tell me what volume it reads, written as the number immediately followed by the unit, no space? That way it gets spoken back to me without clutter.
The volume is 89922.65ft³
